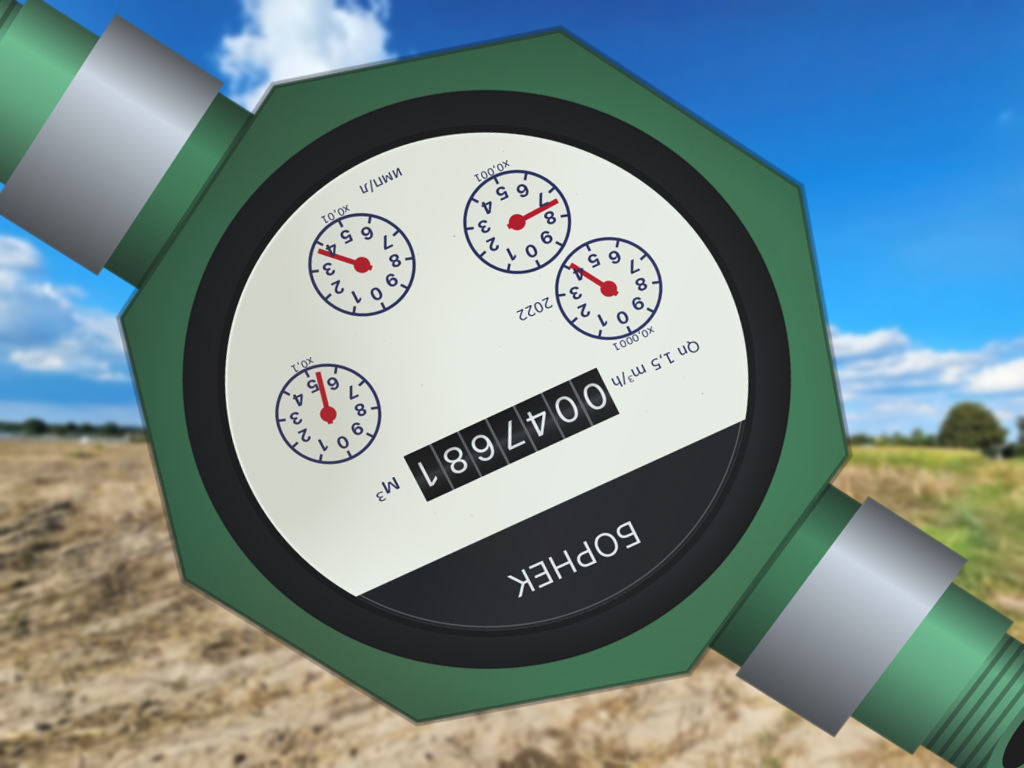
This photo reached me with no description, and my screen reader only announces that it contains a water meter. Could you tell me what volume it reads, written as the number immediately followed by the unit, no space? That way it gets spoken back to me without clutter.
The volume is 47681.5374m³
